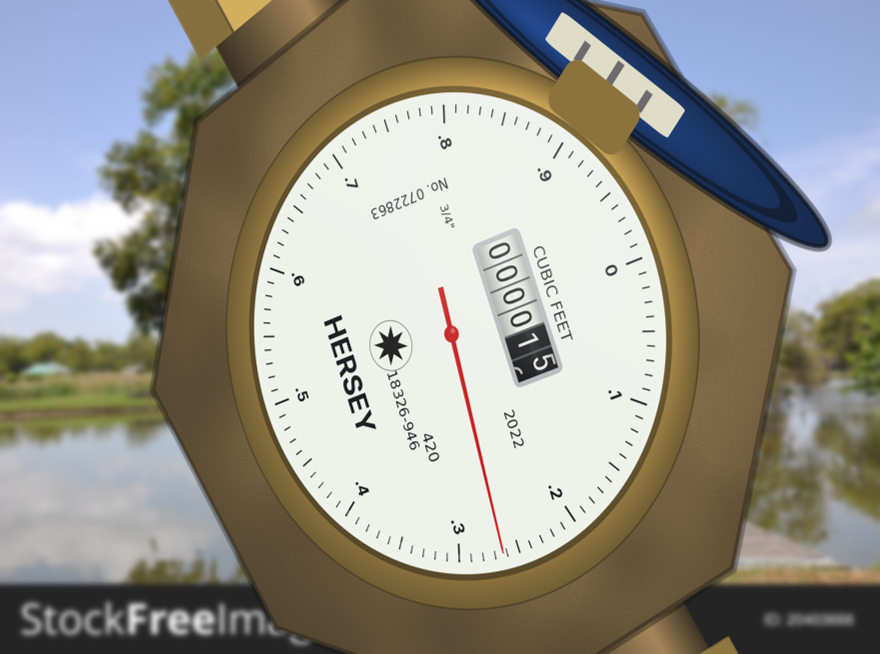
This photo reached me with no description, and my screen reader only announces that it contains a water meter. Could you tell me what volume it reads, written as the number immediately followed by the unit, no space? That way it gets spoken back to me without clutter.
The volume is 15.26ft³
